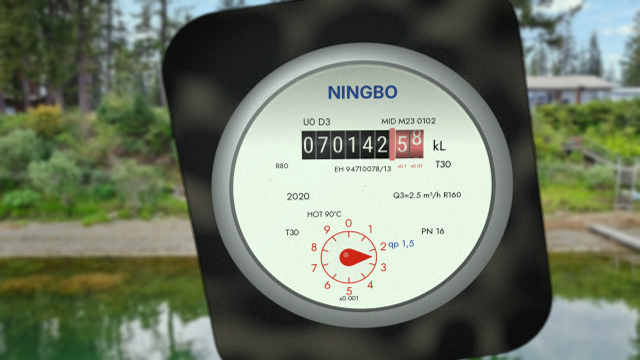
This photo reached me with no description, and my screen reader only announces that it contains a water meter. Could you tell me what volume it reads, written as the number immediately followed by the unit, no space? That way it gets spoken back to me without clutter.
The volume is 70142.582kL
